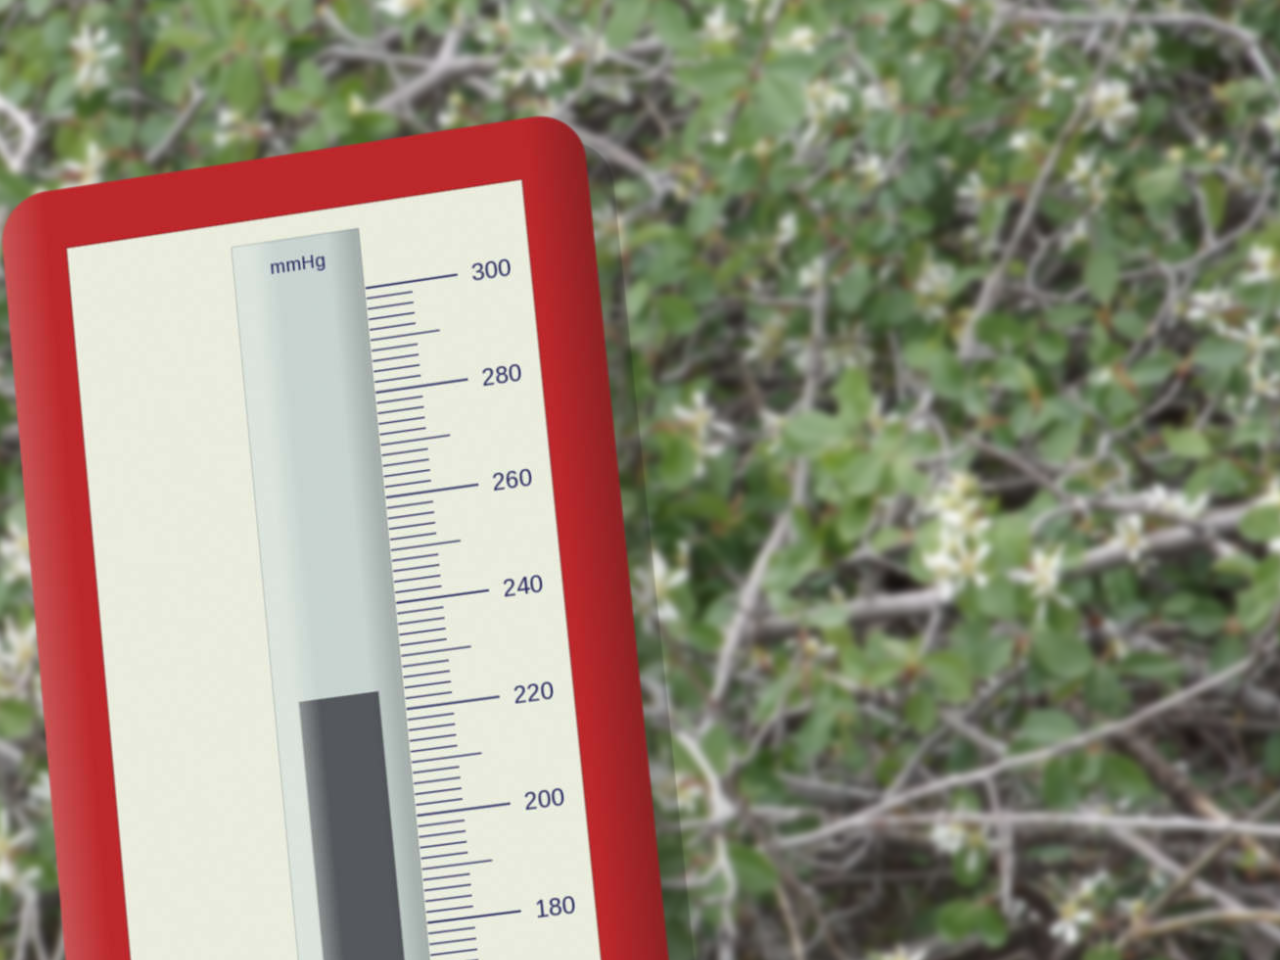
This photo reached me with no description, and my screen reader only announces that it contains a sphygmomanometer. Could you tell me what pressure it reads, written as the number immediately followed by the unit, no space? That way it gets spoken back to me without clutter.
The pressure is 224mmHg
